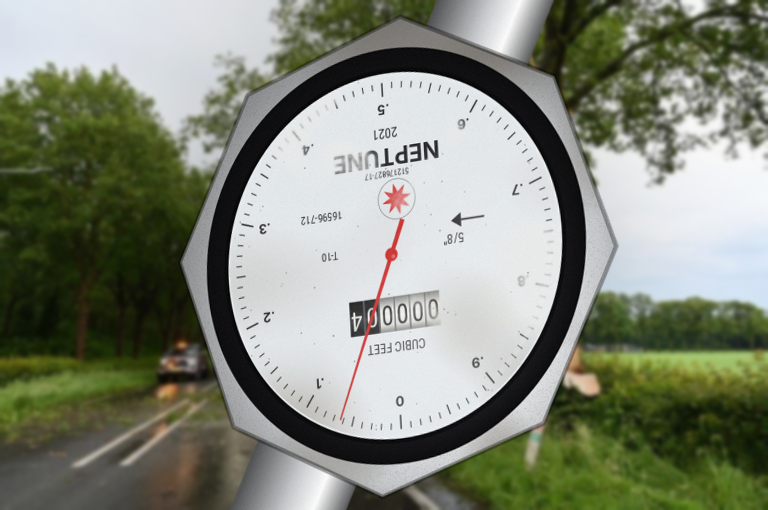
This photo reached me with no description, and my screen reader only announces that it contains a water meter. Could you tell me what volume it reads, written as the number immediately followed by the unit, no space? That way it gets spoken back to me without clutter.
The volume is 4.06ft³
